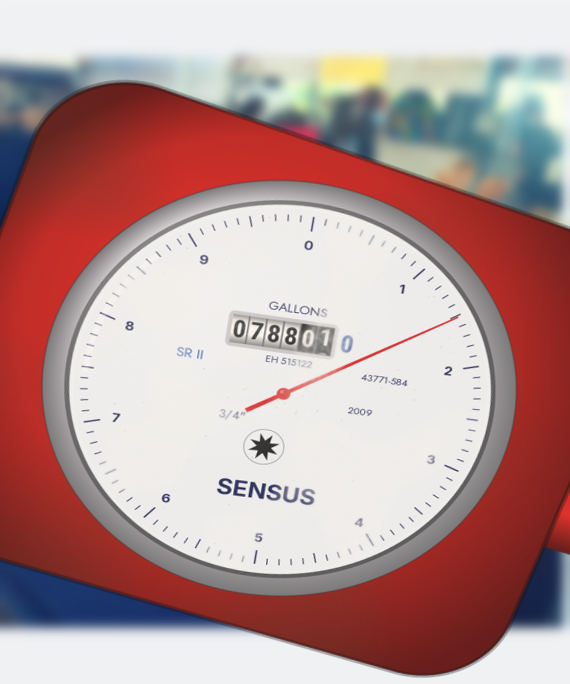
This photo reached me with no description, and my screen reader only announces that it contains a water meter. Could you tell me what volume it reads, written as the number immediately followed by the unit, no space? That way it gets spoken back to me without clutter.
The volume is 788011.5gal
